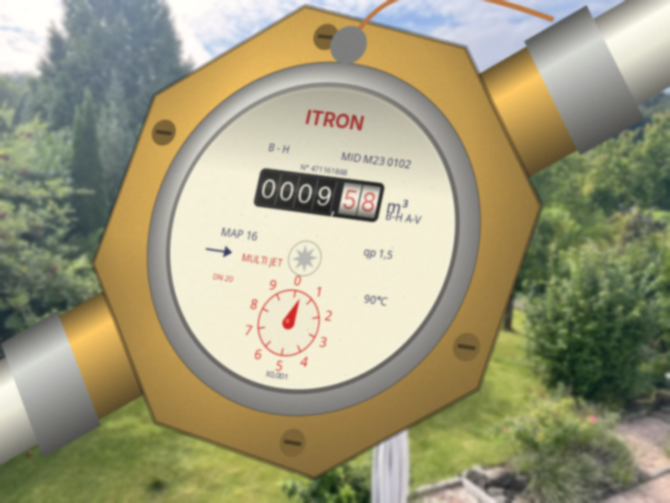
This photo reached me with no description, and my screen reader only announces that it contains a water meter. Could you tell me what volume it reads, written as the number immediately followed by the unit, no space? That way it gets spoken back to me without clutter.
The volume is 9.580m³
